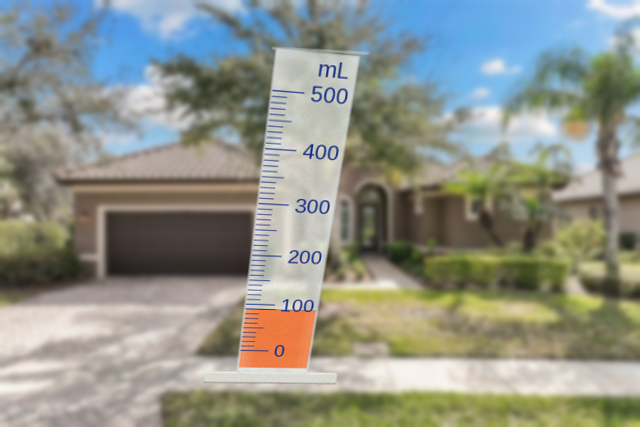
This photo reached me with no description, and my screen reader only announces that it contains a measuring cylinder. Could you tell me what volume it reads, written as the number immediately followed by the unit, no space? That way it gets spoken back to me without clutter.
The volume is 90mL
